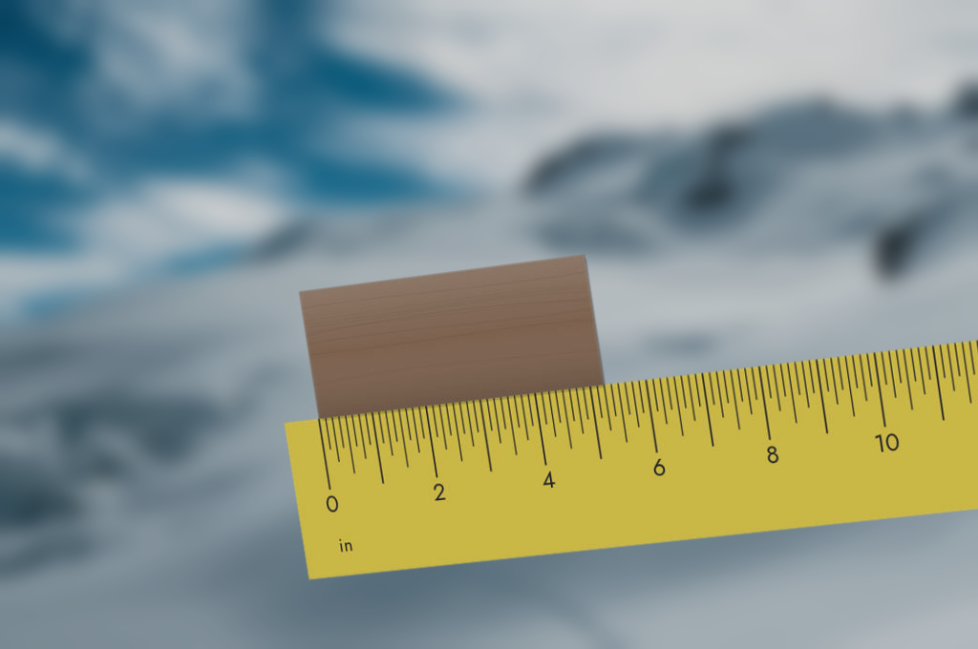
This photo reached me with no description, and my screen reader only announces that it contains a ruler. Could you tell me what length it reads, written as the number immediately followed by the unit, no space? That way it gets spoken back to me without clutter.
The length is 5.25in
